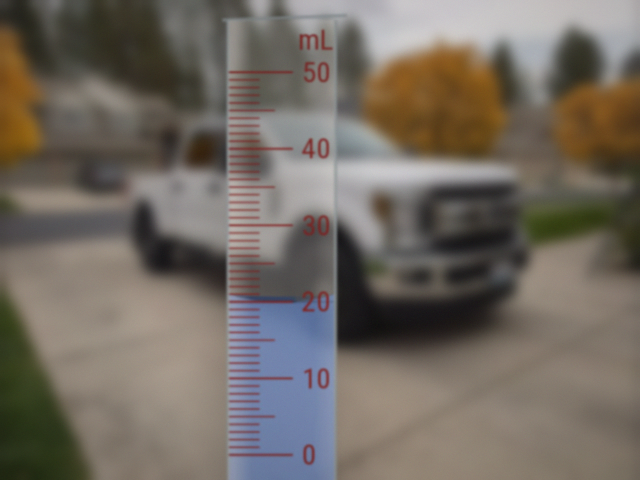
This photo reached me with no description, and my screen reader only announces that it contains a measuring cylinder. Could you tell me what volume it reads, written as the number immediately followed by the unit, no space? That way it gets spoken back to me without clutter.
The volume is 20mL
